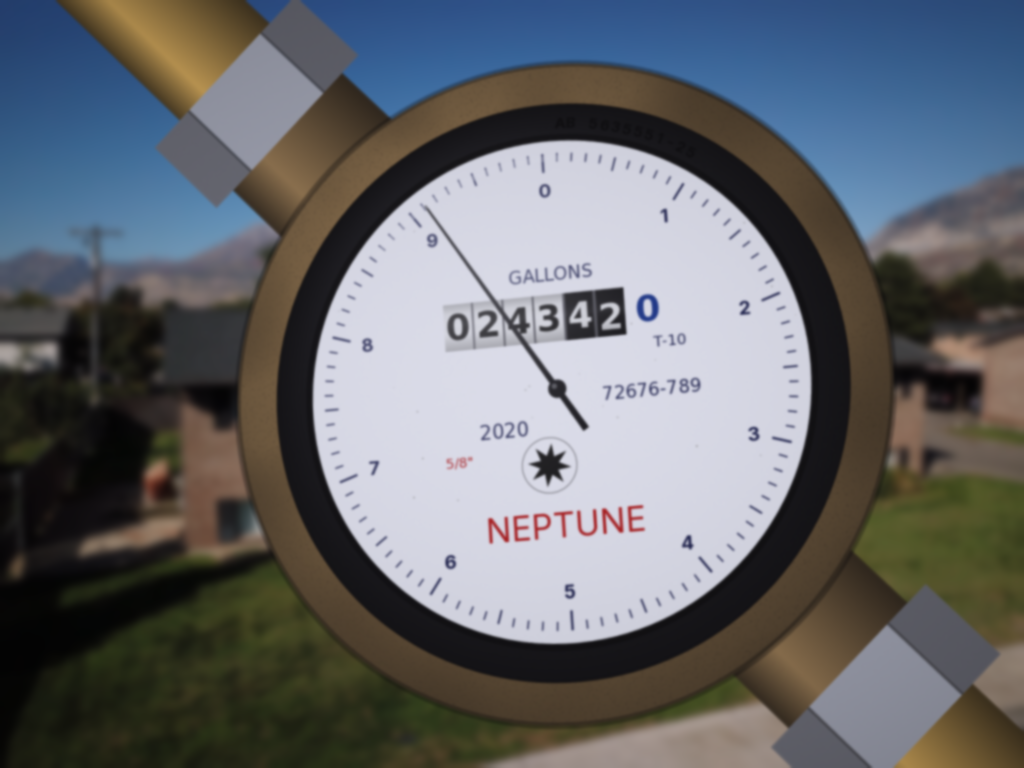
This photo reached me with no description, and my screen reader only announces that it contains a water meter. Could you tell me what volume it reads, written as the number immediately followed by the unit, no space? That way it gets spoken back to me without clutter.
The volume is 243419.1gal
